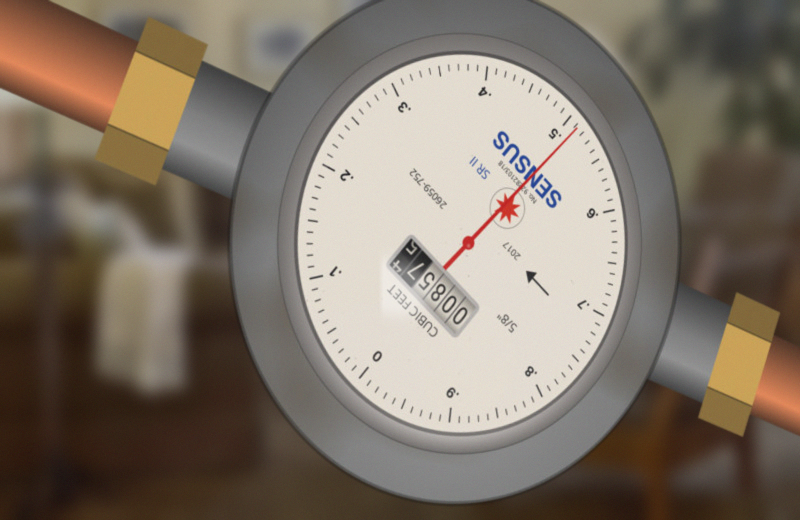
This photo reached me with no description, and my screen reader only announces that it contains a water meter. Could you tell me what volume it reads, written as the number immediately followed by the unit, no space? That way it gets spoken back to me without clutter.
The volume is 8574.51ft³
